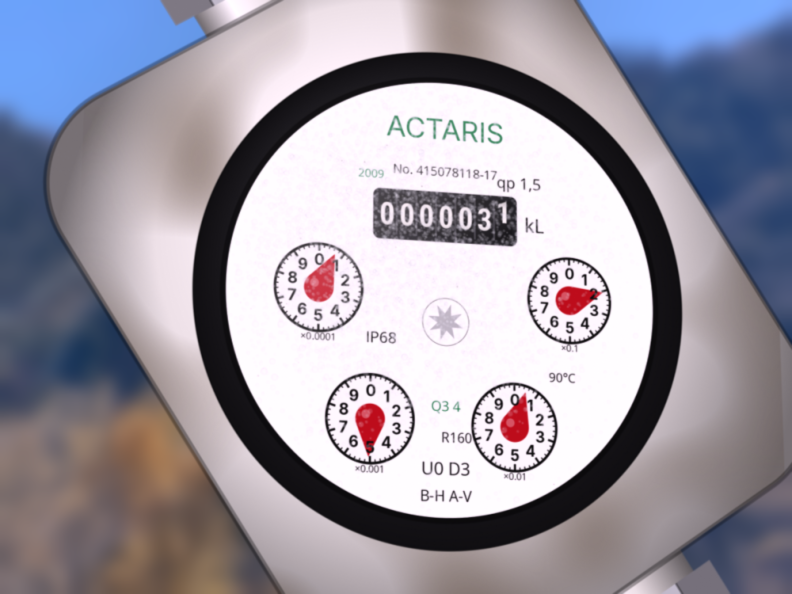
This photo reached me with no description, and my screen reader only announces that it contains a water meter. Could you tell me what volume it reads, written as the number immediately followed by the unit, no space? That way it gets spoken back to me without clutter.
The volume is 31.2050kL
